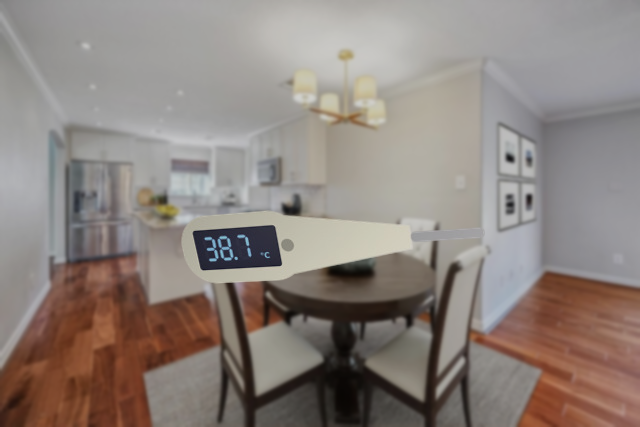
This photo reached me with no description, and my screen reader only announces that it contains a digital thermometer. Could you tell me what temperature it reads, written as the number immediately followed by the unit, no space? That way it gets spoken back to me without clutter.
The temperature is 38.7°C
